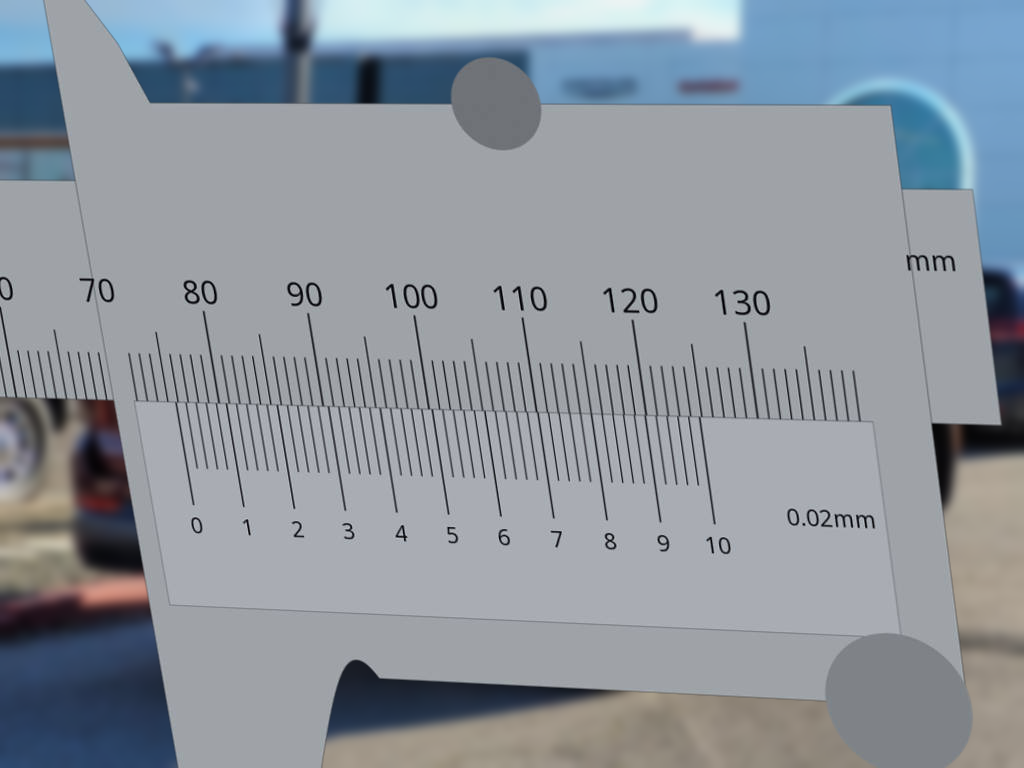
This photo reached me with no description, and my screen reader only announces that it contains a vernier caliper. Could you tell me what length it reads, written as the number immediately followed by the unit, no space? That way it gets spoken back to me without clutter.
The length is 75.8mm
